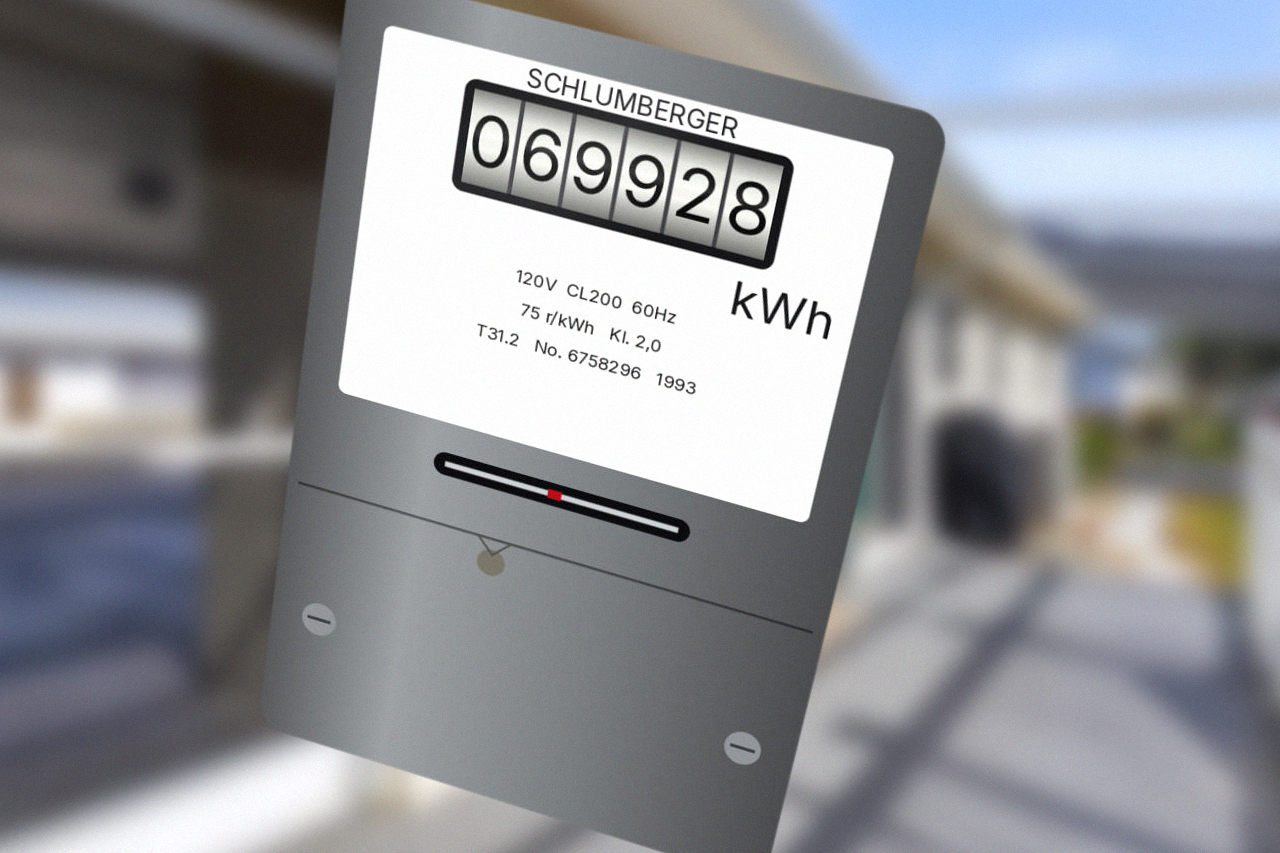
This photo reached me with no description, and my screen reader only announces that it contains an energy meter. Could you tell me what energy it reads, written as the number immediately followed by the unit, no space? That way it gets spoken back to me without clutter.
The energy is 69928kWh
